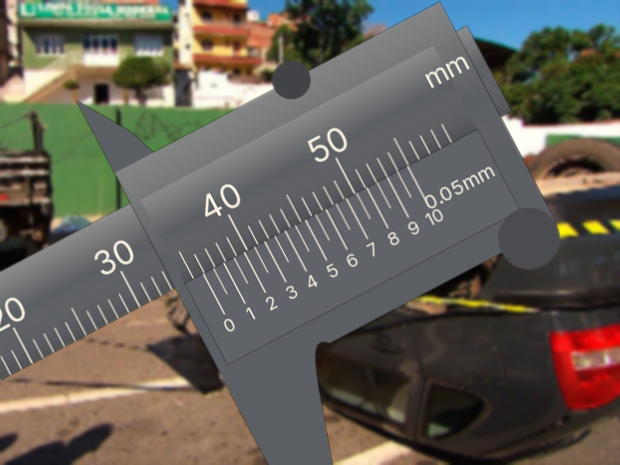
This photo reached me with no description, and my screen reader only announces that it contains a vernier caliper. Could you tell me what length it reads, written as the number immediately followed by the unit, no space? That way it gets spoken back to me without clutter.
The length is 35.9mm
